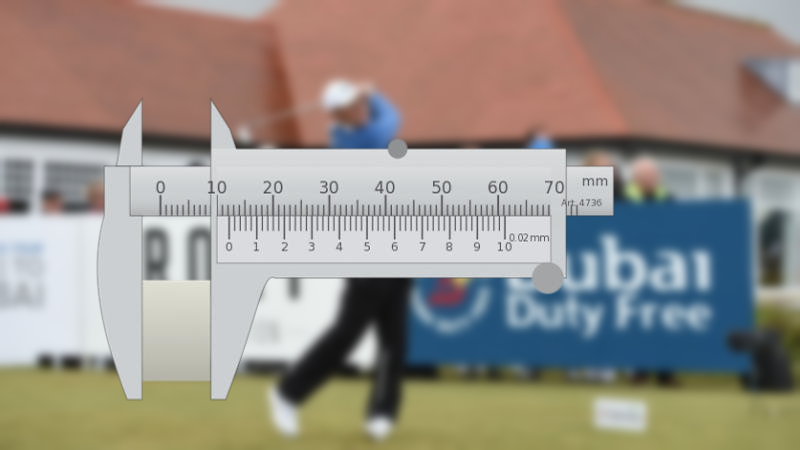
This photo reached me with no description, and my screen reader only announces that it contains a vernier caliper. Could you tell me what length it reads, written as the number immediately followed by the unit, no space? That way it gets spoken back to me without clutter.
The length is 12.2mm
